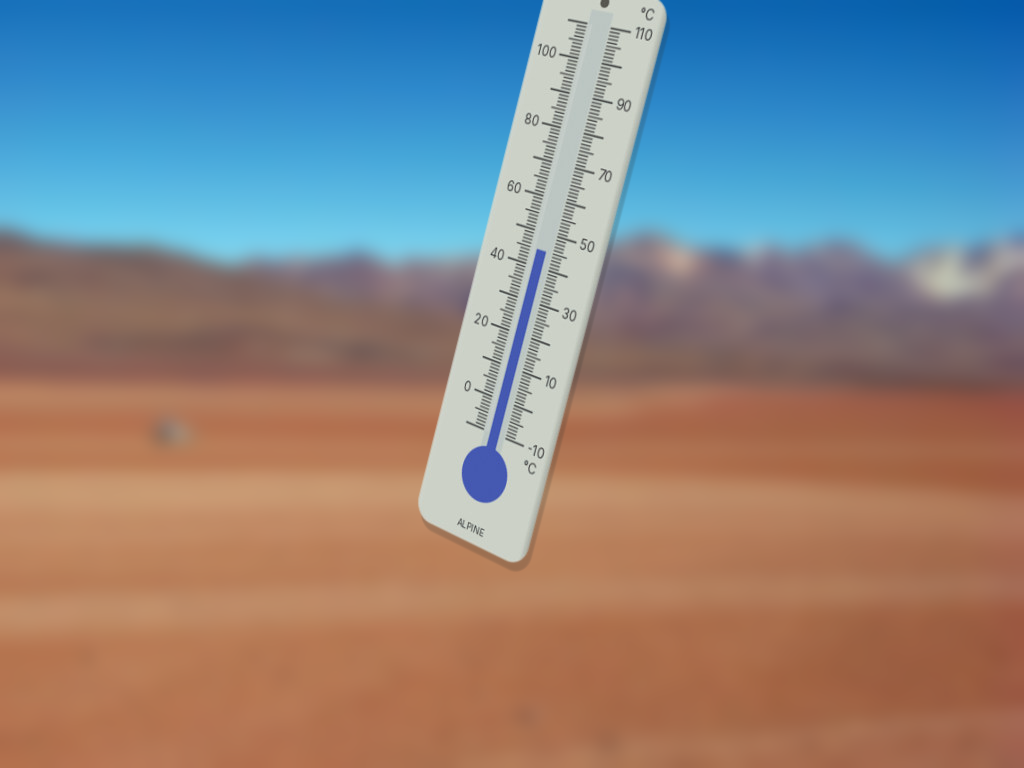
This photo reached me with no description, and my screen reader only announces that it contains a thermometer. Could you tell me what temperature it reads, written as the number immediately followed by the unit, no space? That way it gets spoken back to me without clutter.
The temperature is 45°C
